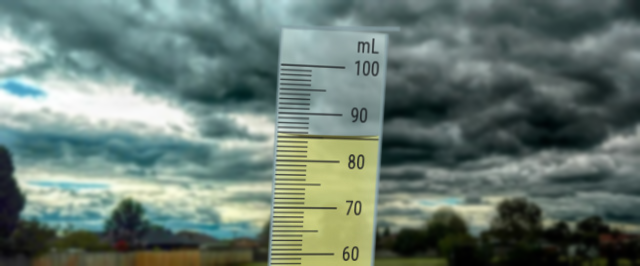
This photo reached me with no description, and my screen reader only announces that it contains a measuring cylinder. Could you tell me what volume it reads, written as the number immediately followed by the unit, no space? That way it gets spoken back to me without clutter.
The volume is 85mL
